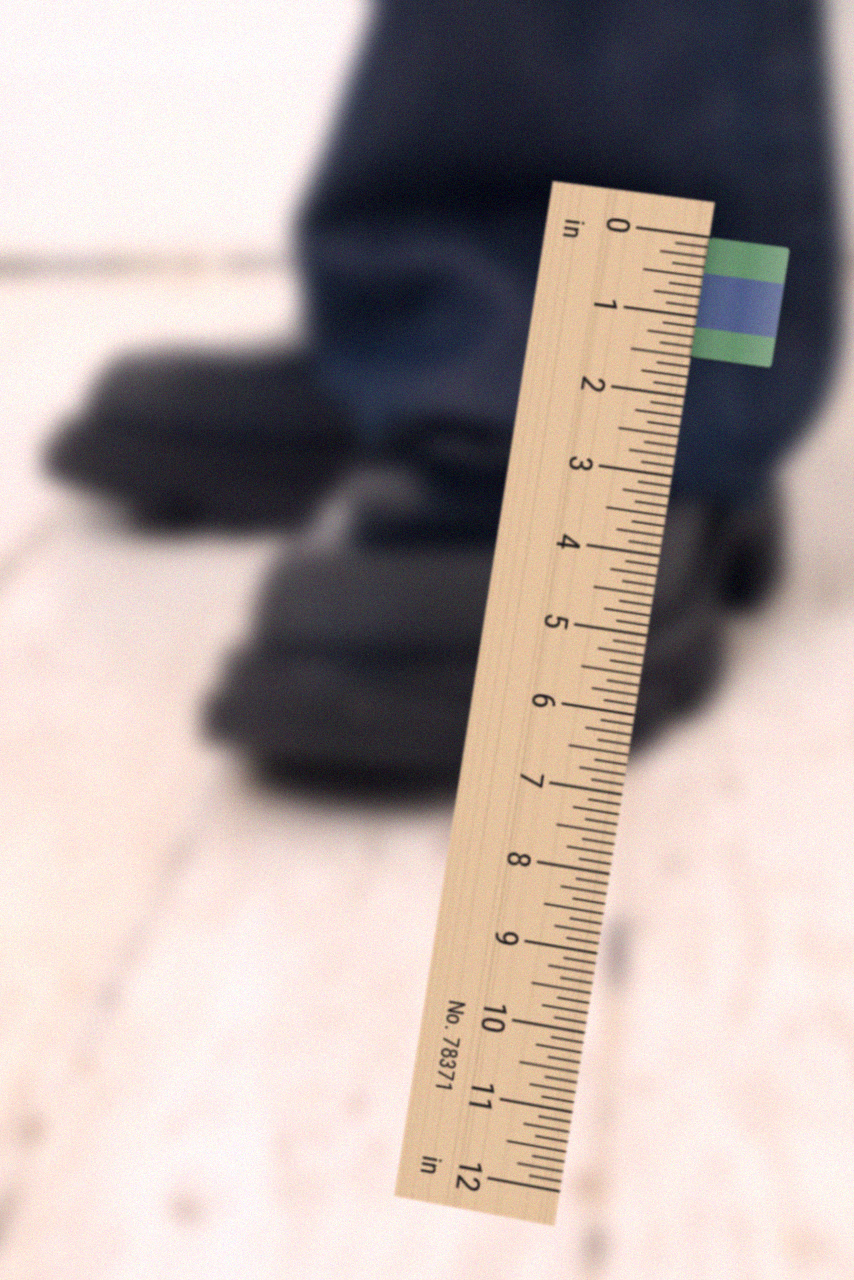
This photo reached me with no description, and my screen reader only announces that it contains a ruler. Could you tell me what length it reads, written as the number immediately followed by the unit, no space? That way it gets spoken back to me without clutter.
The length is 1.5in
